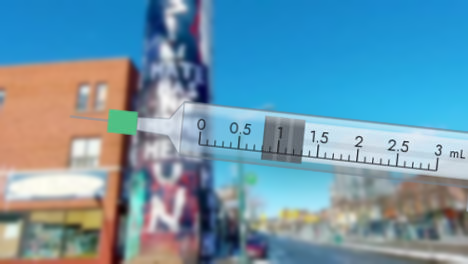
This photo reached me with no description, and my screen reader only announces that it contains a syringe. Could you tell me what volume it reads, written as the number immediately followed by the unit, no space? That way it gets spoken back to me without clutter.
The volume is 0.8mL
